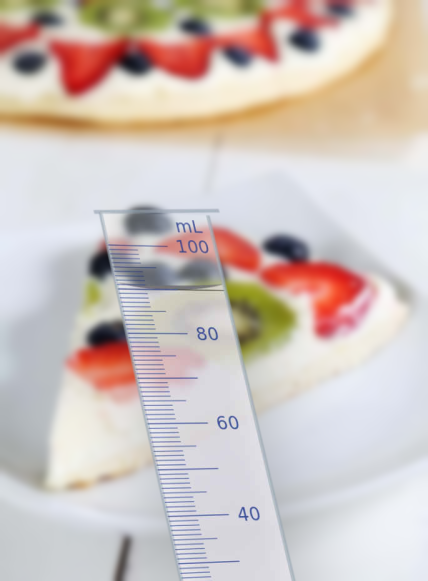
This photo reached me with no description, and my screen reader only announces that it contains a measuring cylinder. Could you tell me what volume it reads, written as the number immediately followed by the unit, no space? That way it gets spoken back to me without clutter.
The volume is 90mL
